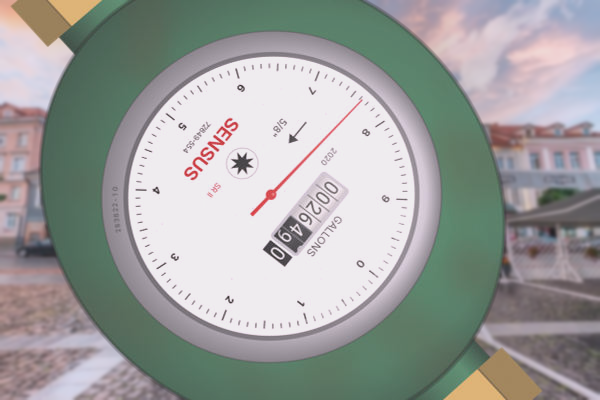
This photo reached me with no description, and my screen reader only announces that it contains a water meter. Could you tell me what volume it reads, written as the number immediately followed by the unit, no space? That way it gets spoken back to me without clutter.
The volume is 26487.6gal
